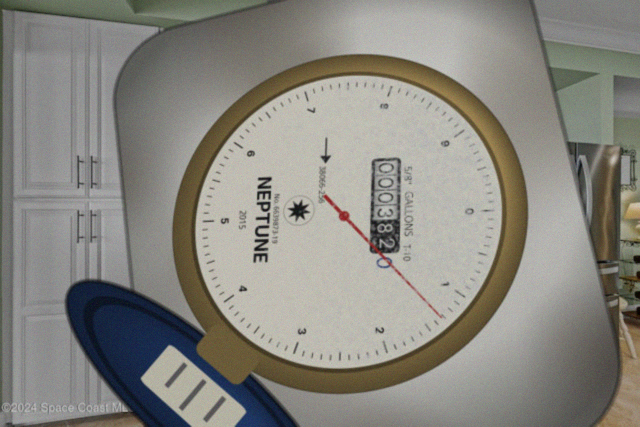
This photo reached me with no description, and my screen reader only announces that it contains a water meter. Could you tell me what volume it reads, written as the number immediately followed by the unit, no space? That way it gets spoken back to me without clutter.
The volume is 3821.3gal
